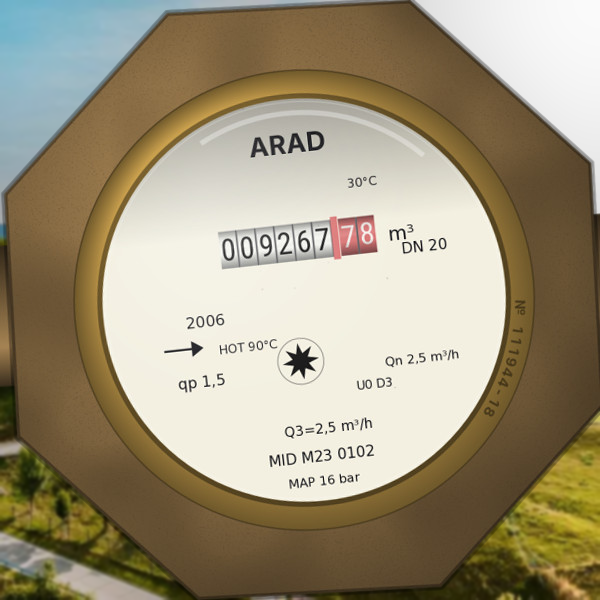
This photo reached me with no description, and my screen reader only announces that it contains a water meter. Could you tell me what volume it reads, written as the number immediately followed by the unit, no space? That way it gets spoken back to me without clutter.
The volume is 9267.78m³
